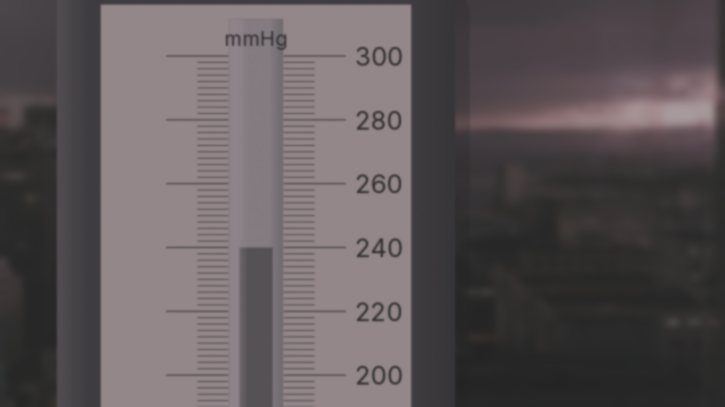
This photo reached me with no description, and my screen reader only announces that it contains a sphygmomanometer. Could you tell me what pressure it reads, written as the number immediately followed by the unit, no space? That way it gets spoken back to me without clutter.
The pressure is 240mmHg
